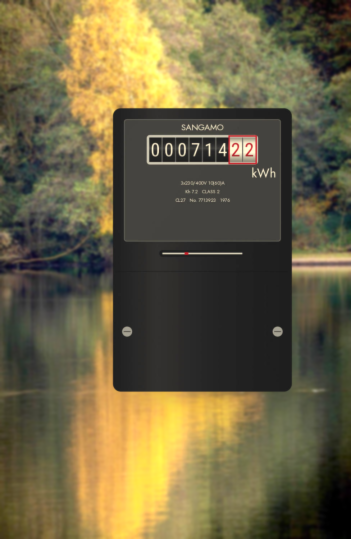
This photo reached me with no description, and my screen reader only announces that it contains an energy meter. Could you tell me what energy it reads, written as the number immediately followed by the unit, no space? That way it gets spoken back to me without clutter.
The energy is 714.22kWh
